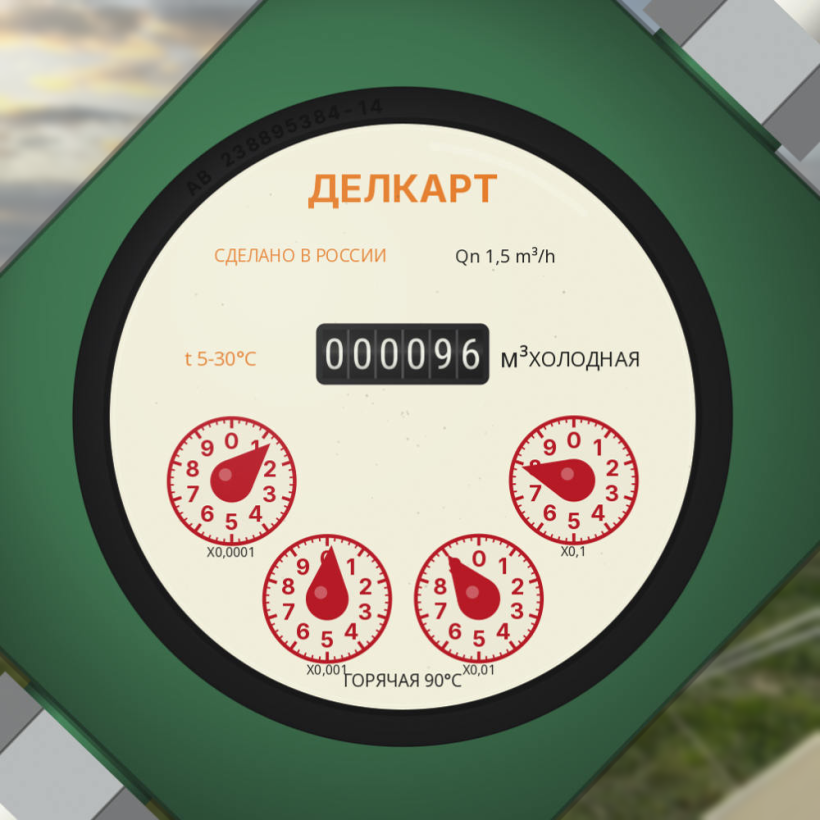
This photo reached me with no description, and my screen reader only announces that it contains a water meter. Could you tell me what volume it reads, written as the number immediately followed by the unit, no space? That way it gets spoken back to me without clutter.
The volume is 96.7901m³
